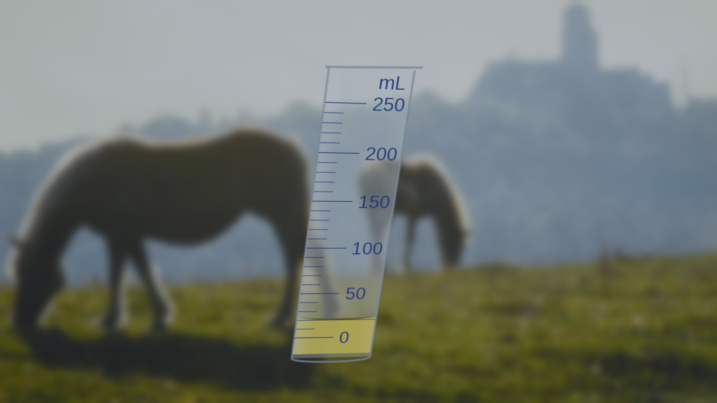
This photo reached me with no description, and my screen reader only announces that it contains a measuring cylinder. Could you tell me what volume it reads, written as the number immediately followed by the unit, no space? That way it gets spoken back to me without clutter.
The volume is 20mL
